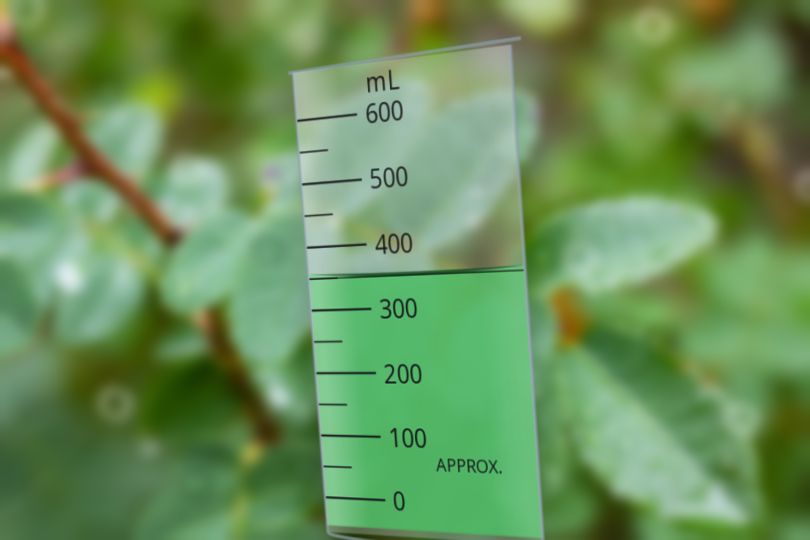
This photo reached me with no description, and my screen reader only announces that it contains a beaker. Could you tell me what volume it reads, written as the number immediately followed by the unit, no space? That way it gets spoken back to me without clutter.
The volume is 350mL
